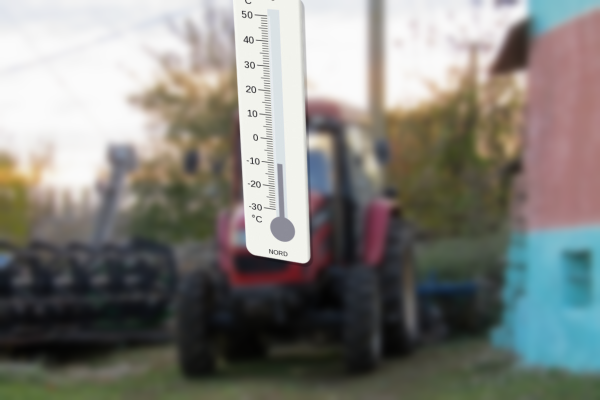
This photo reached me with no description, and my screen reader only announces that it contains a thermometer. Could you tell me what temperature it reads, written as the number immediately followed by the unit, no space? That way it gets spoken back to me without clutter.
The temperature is -10°C
